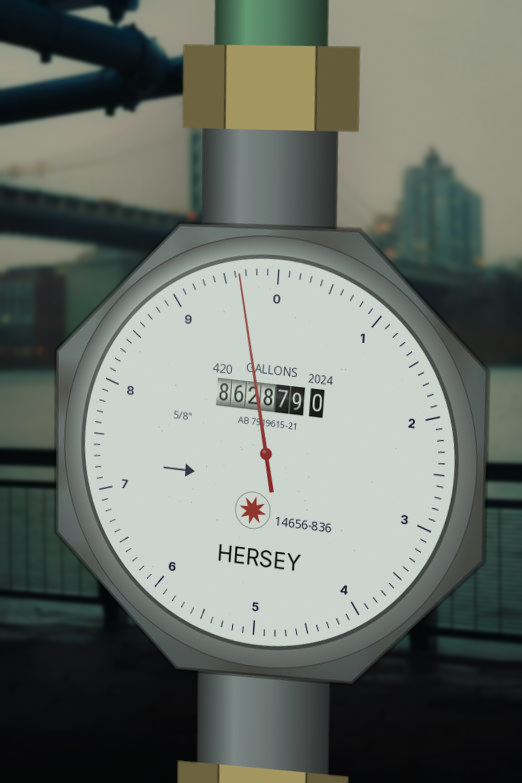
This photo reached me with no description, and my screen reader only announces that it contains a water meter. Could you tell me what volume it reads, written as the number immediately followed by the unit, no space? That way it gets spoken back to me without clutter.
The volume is 8628789.6gal
